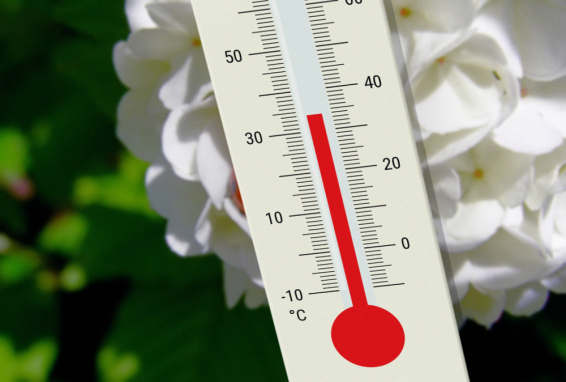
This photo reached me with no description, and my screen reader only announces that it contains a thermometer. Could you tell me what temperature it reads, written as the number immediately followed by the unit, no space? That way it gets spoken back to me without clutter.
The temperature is 34°C
